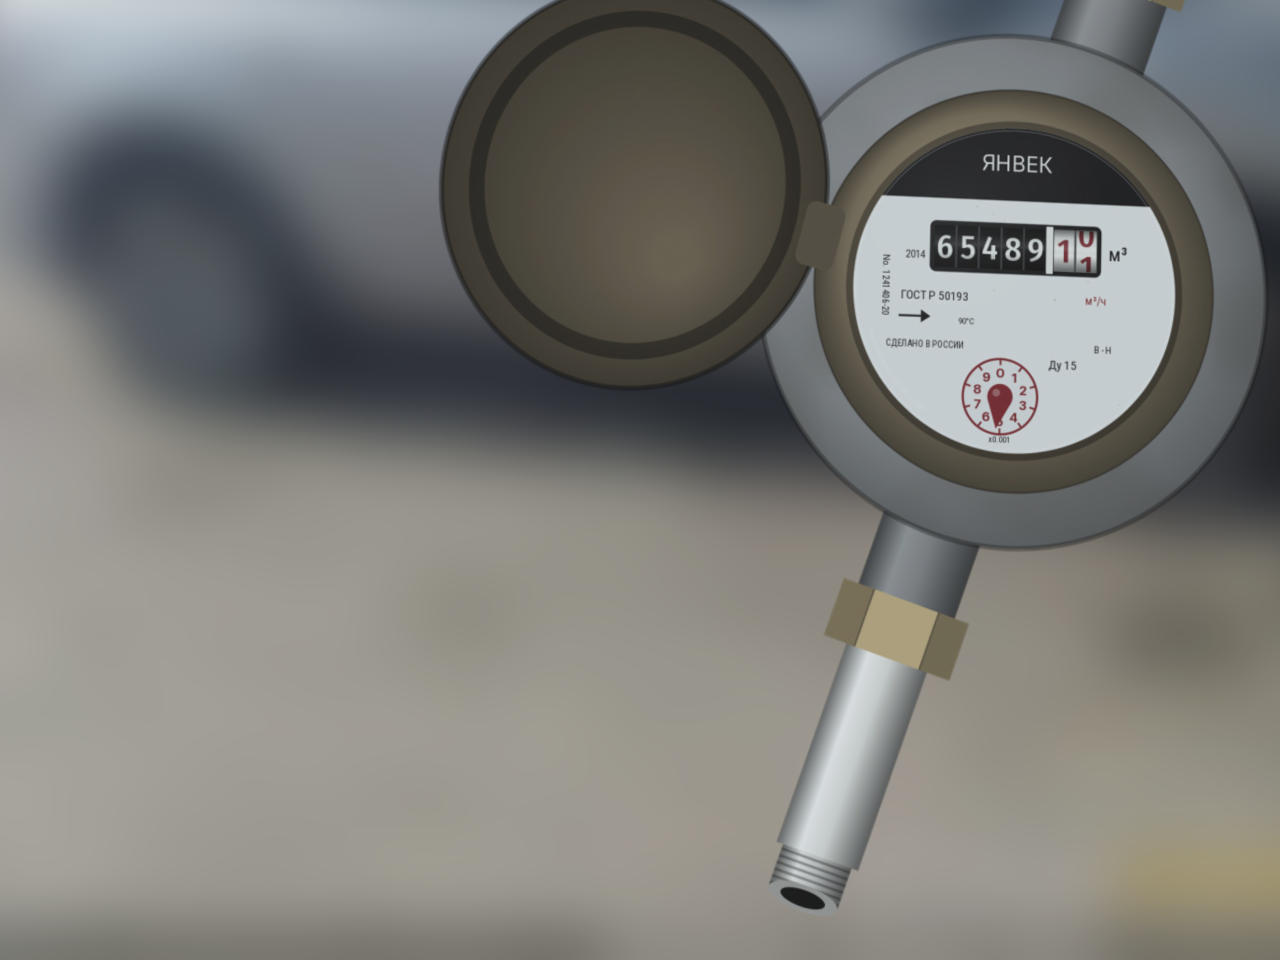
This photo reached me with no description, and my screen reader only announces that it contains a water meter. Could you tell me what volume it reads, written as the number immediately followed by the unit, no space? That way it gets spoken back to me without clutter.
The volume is 65489.105m³
